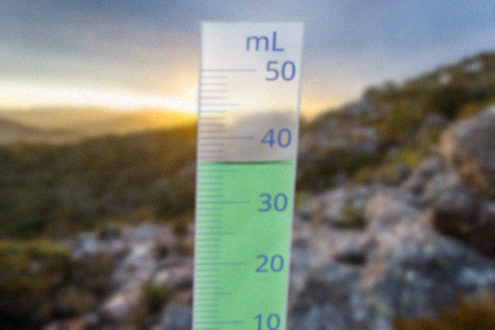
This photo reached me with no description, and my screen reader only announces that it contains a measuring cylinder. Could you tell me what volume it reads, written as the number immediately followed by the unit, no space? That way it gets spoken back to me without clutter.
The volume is 36mL
